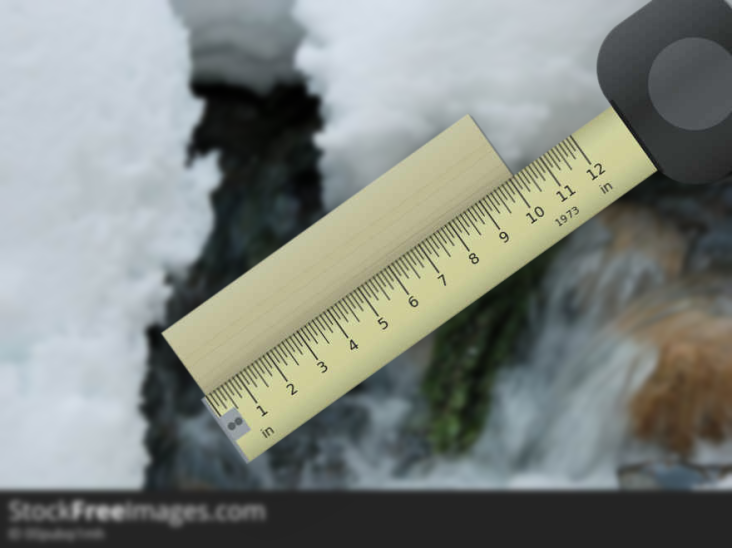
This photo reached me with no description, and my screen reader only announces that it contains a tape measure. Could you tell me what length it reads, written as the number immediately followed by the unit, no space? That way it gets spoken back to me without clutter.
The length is 10.125in
